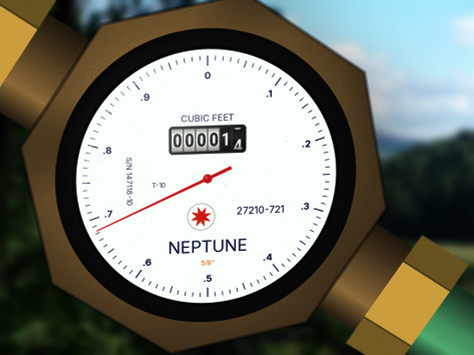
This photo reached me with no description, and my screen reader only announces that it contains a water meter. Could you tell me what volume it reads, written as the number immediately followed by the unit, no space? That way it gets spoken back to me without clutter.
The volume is 13.68ft³
